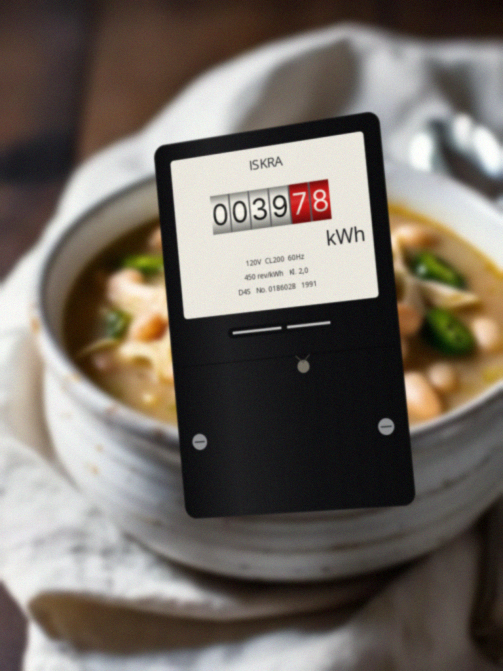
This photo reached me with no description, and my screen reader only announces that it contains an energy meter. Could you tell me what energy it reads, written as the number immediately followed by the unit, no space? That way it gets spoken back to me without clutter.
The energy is 39.78kWh
